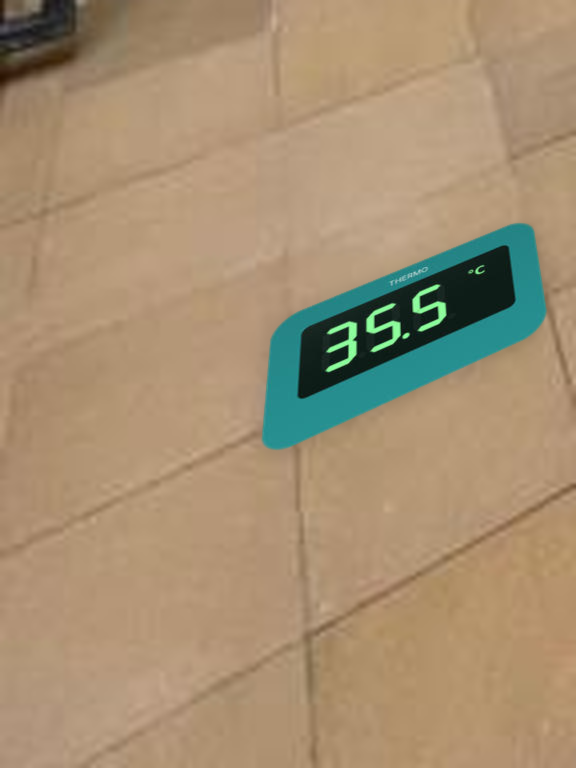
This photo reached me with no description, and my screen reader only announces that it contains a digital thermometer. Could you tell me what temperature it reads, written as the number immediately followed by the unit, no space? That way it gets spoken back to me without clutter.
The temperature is 35.5°C
